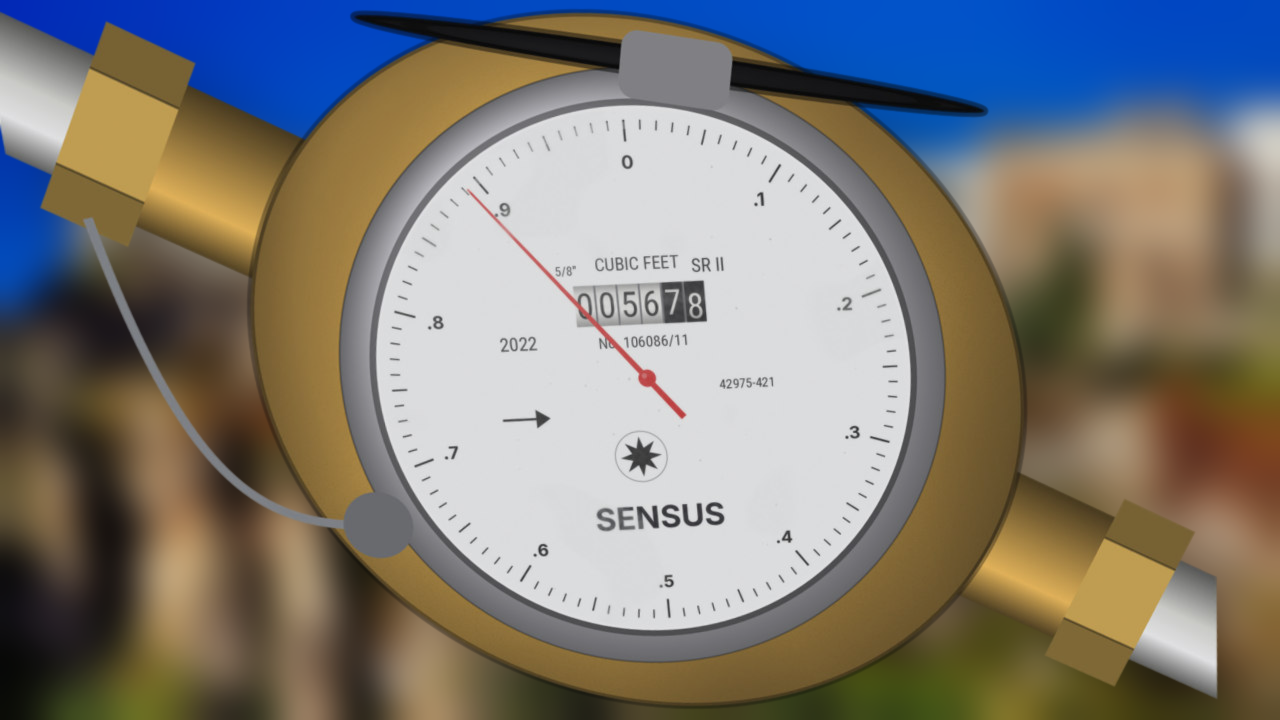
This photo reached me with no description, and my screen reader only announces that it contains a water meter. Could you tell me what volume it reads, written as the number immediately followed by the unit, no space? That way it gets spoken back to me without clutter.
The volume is 5677.89ft³
